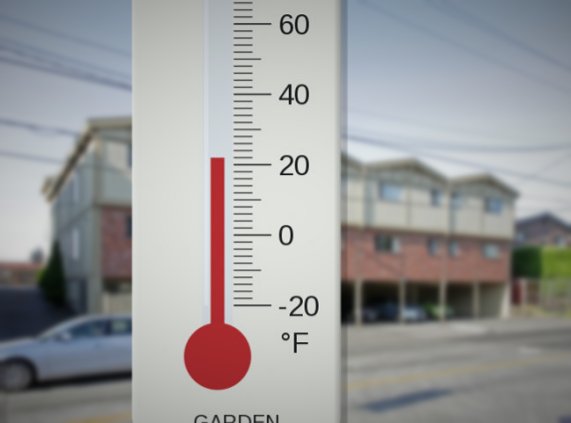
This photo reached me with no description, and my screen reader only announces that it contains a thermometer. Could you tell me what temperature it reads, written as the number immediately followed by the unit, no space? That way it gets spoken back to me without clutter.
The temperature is 22°F
